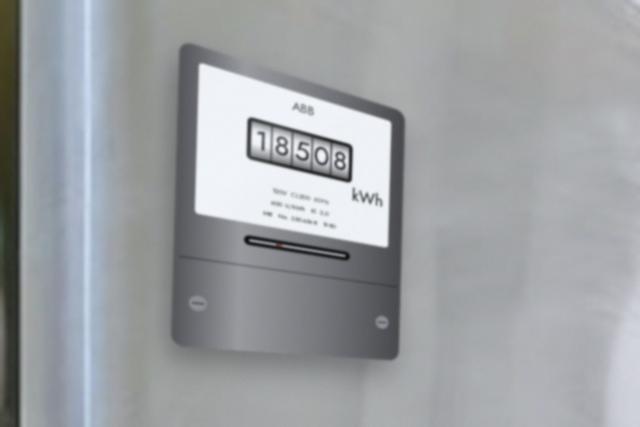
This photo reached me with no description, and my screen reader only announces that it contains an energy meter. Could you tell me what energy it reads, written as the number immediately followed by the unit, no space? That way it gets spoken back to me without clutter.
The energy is 18508kWh
